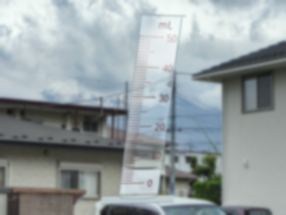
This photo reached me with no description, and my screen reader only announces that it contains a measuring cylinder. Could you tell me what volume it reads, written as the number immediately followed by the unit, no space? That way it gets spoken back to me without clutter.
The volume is 5mL
